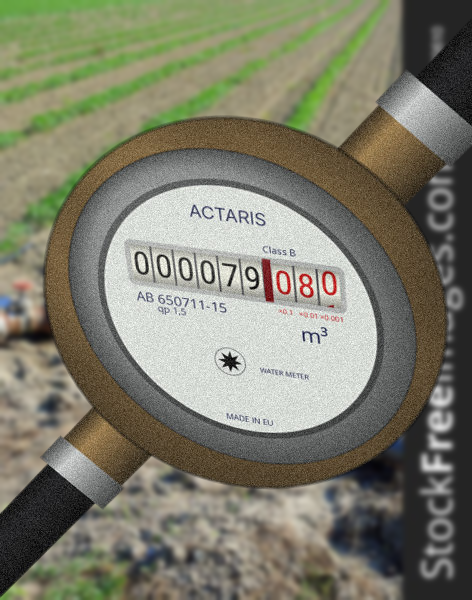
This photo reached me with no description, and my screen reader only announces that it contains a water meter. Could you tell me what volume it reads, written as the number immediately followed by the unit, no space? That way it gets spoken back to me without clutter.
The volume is 79.080m³
